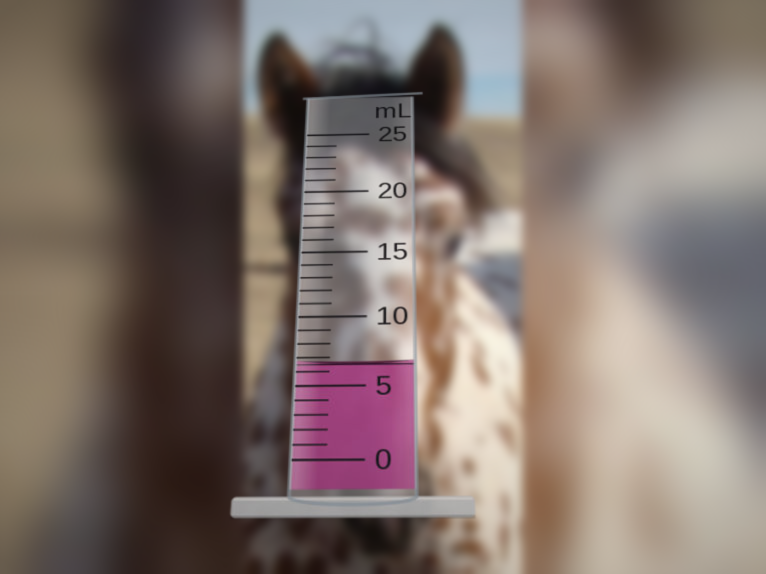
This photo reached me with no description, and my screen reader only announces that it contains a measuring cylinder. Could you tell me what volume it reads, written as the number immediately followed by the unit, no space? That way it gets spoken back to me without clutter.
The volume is 6.5mL
